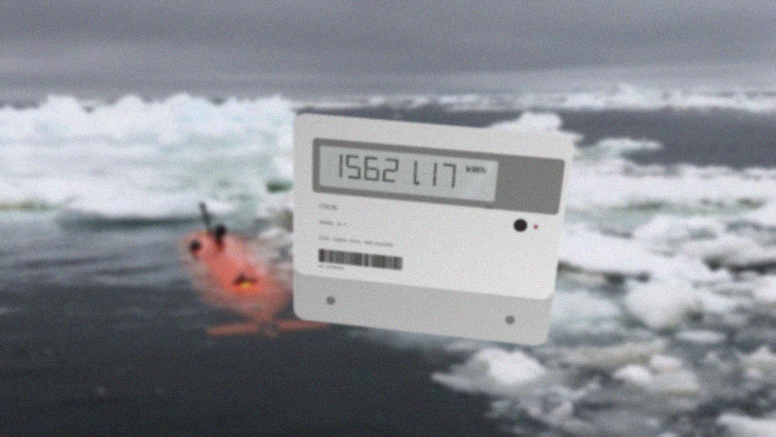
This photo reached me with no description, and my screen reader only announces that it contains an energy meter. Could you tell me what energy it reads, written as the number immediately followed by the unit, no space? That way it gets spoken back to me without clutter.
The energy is 15621.17kWh
